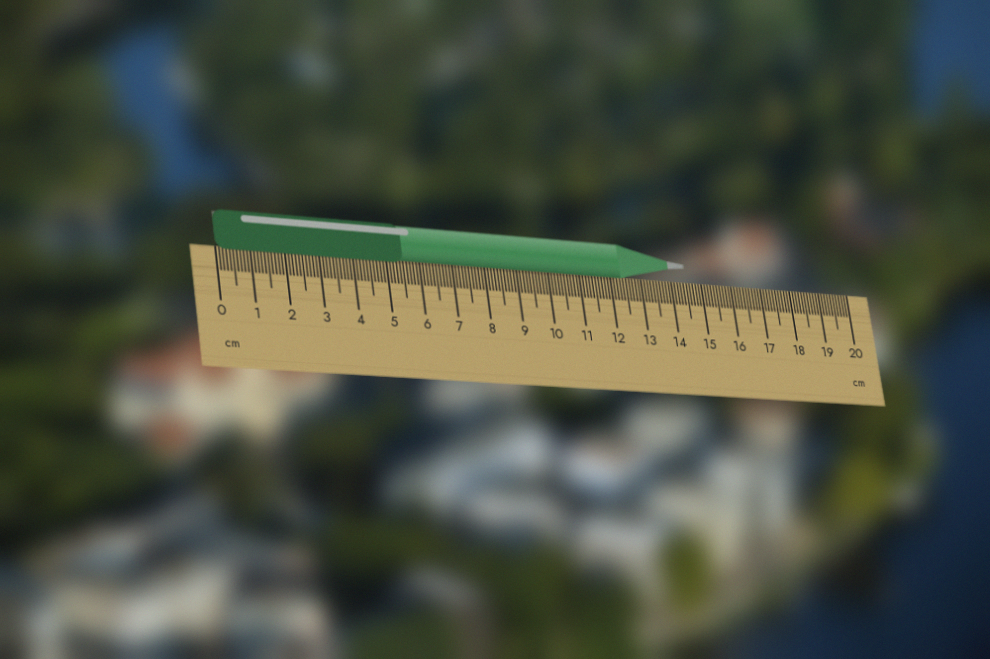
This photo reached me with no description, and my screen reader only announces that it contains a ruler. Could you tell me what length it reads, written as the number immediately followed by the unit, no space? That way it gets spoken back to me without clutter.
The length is 14.5cm
